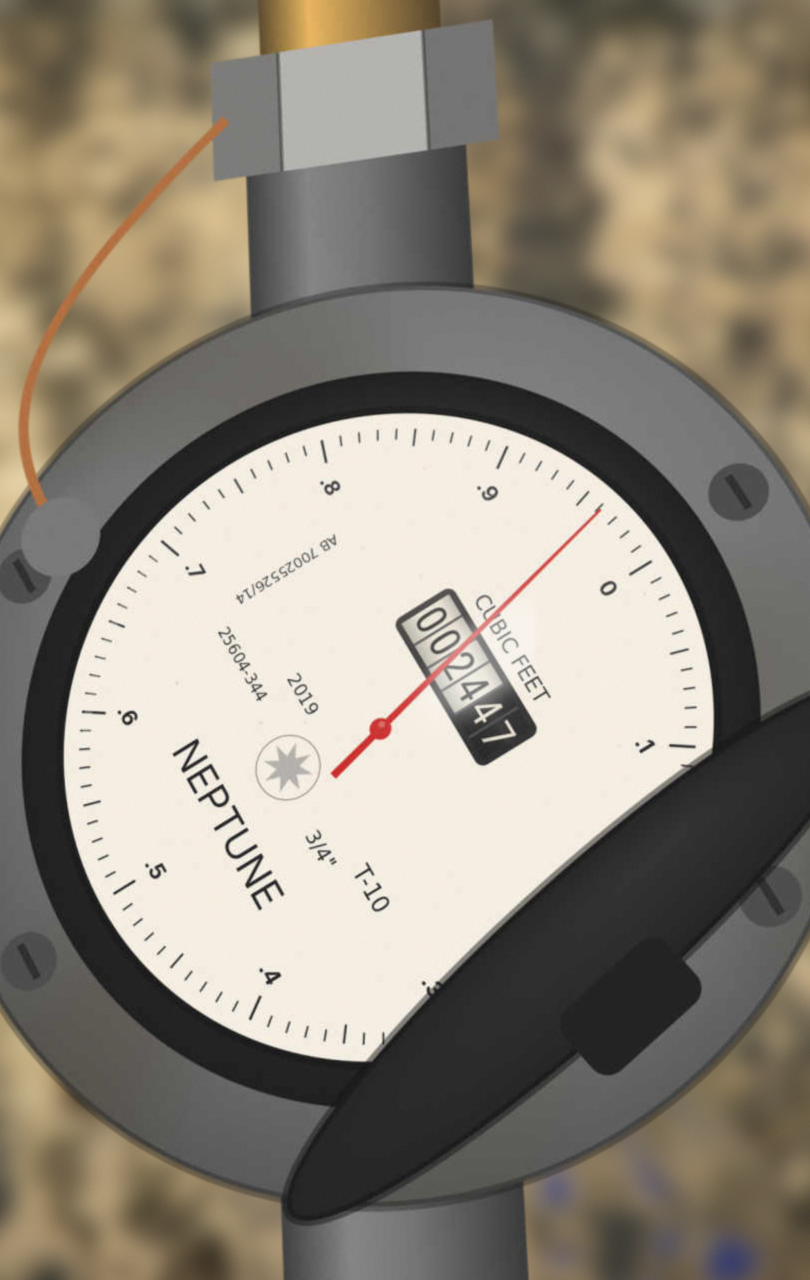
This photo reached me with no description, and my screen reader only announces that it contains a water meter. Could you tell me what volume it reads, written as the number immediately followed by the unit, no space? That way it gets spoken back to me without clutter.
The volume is 2446.96ft³
